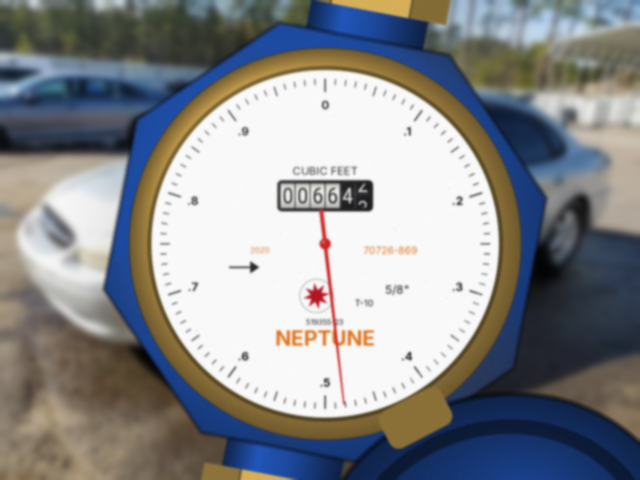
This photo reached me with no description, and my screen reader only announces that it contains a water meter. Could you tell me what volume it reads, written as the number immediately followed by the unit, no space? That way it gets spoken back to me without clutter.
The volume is 6642.48ft³
